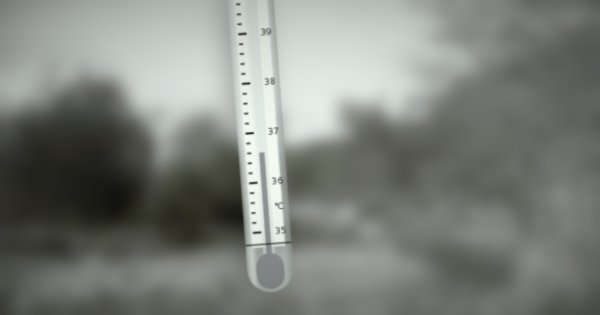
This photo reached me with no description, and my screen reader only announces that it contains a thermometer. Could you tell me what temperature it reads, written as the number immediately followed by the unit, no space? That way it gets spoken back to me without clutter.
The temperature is 36.6°C
